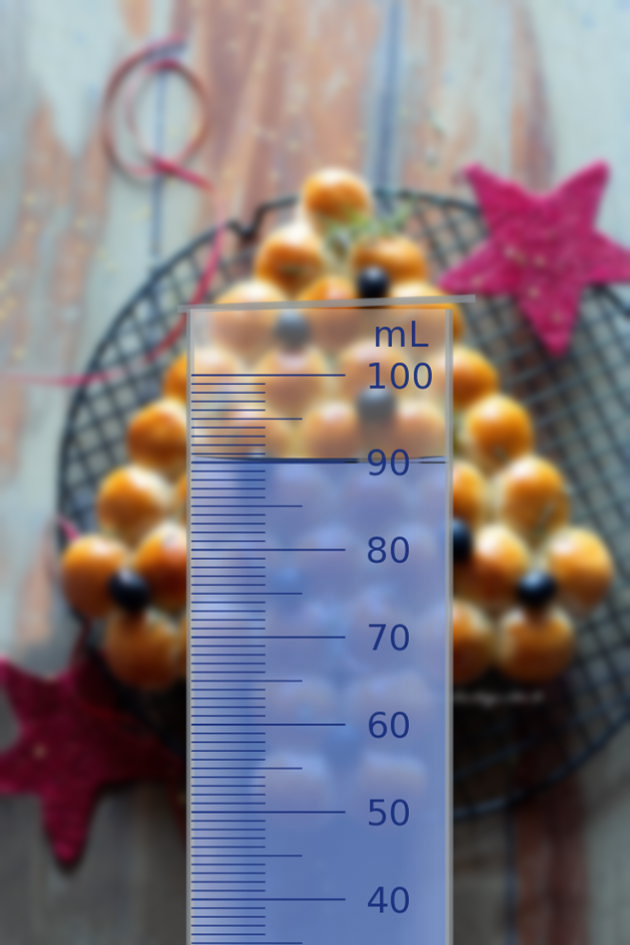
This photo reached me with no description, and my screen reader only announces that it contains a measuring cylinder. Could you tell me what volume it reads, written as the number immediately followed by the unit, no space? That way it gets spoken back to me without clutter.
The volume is 90mL
